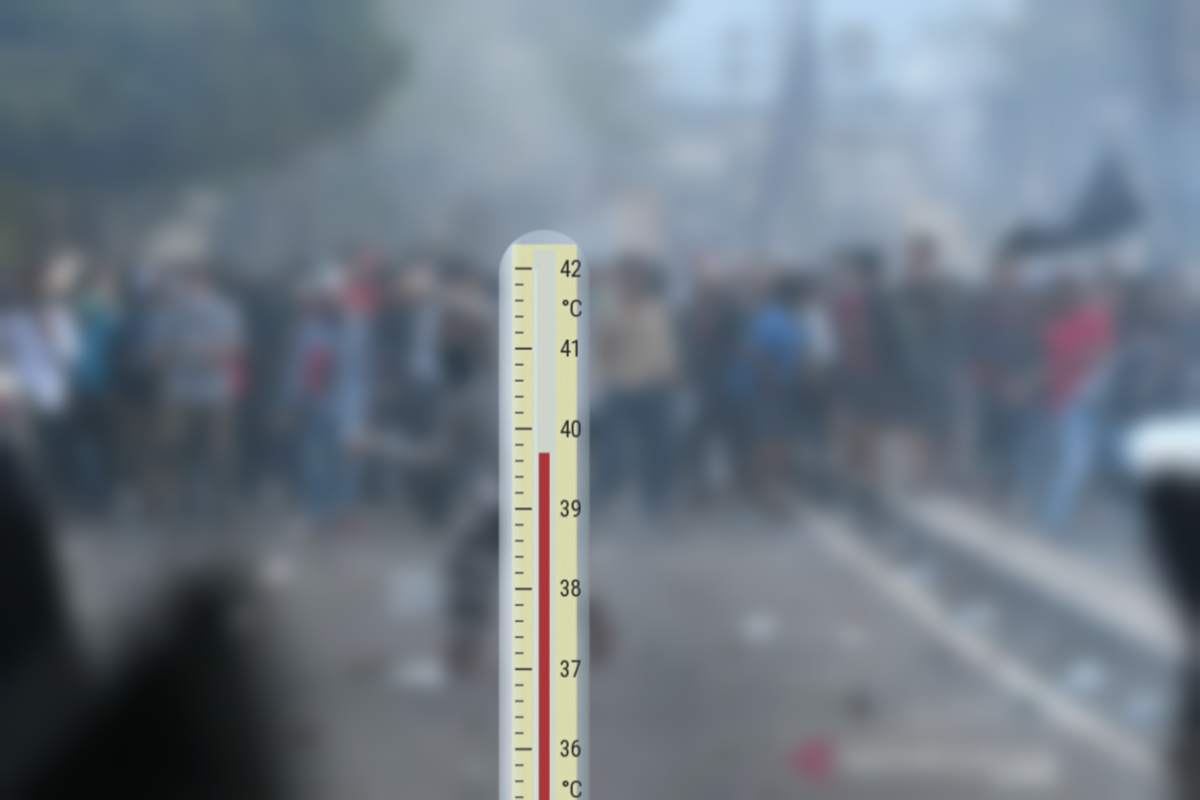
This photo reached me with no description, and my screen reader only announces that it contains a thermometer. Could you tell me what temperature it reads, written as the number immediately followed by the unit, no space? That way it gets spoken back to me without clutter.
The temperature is 39.7°C
